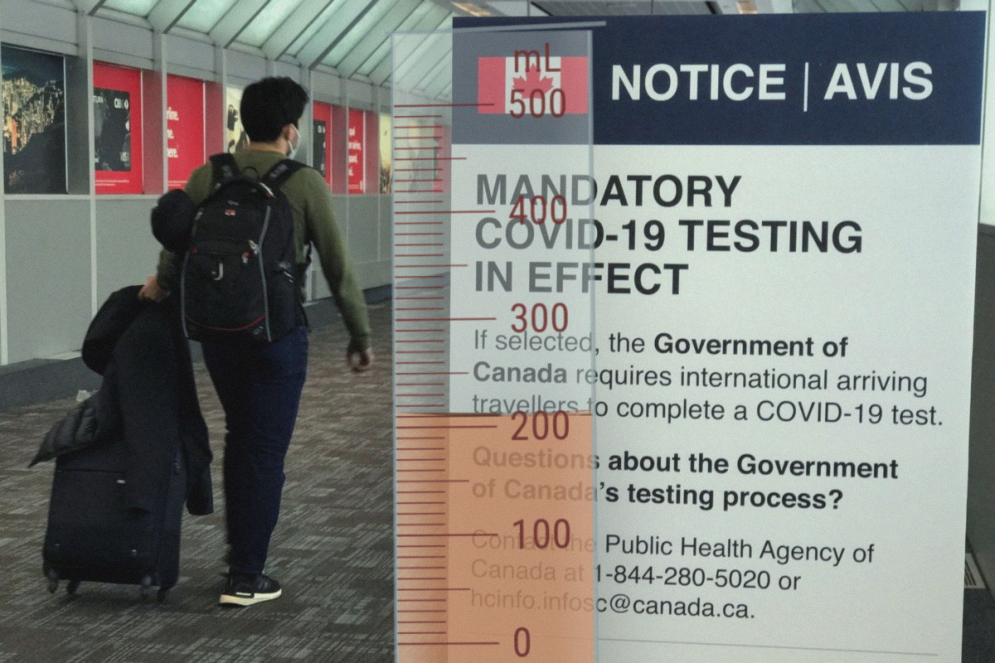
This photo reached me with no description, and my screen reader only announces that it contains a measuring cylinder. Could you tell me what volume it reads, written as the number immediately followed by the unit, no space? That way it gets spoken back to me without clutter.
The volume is 210mL
